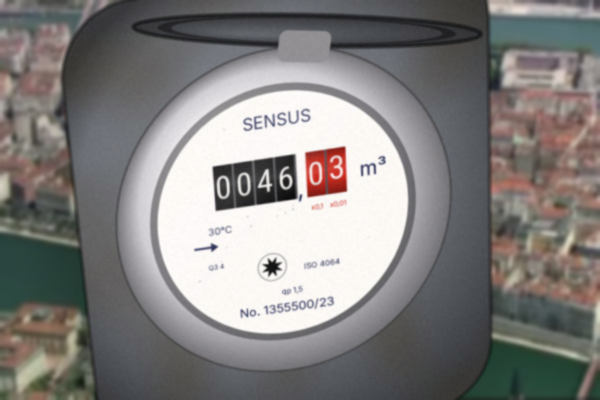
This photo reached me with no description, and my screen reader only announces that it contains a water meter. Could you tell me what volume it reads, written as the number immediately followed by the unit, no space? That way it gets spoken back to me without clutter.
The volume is 46.03m³
